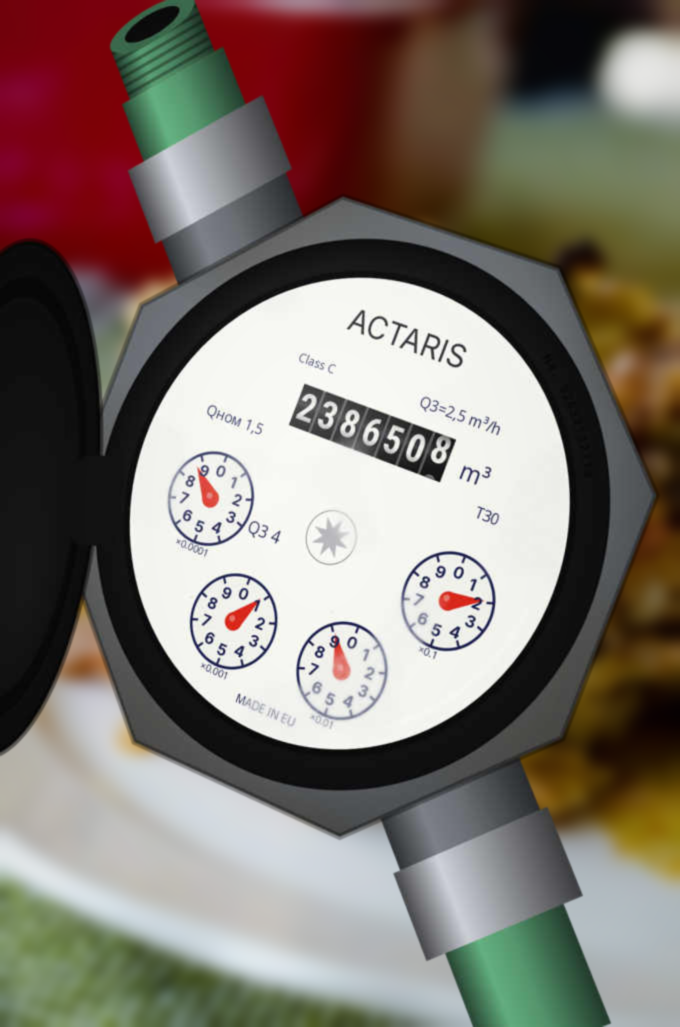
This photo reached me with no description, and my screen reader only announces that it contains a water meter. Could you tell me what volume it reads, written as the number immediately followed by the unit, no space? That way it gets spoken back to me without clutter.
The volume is 2386508.1908m³
